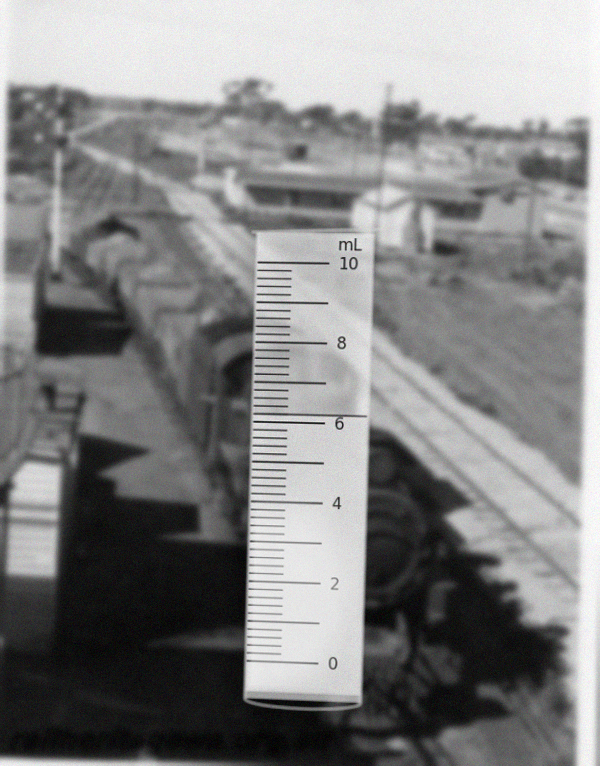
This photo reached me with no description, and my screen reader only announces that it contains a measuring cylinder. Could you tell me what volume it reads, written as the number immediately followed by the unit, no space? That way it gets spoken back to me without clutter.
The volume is 6.2mL
